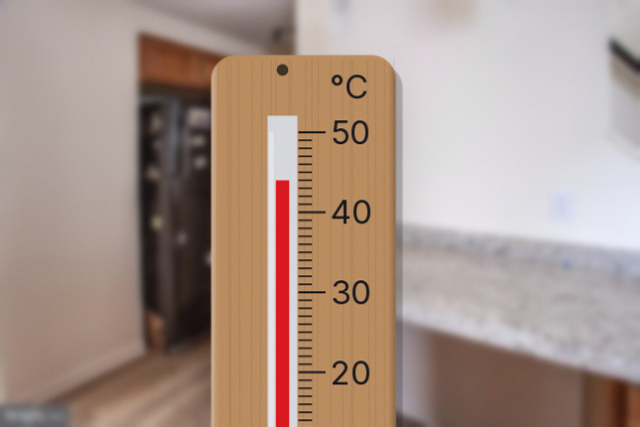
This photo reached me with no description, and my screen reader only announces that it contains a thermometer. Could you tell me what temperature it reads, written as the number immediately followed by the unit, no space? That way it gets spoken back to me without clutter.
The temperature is 44°C
